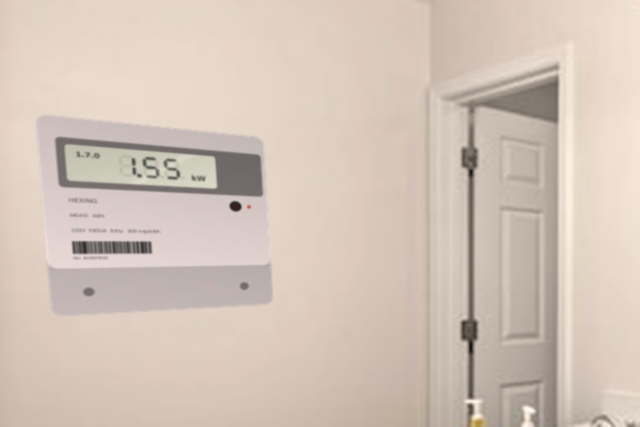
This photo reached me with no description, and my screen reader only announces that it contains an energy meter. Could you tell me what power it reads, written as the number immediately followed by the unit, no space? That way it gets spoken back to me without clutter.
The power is 1.55kW
